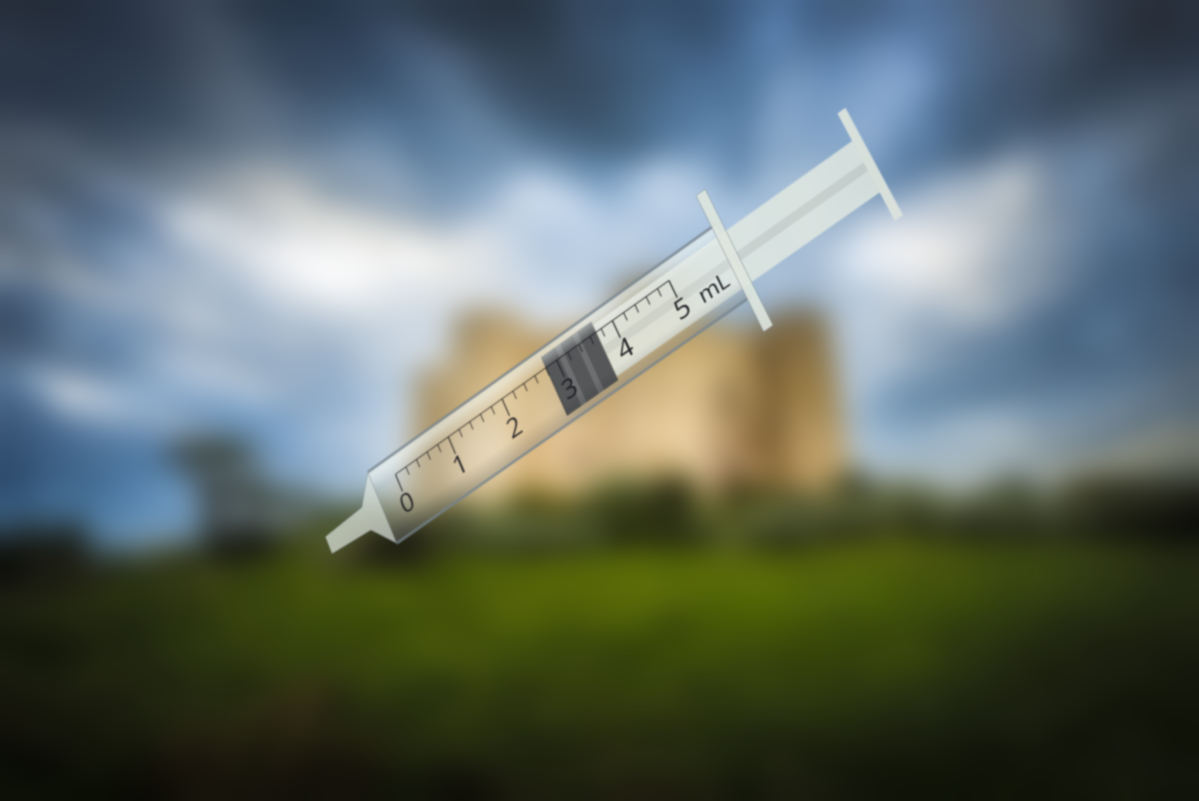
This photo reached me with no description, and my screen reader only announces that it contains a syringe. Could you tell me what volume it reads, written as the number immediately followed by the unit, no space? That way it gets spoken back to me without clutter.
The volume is 2.8mL
